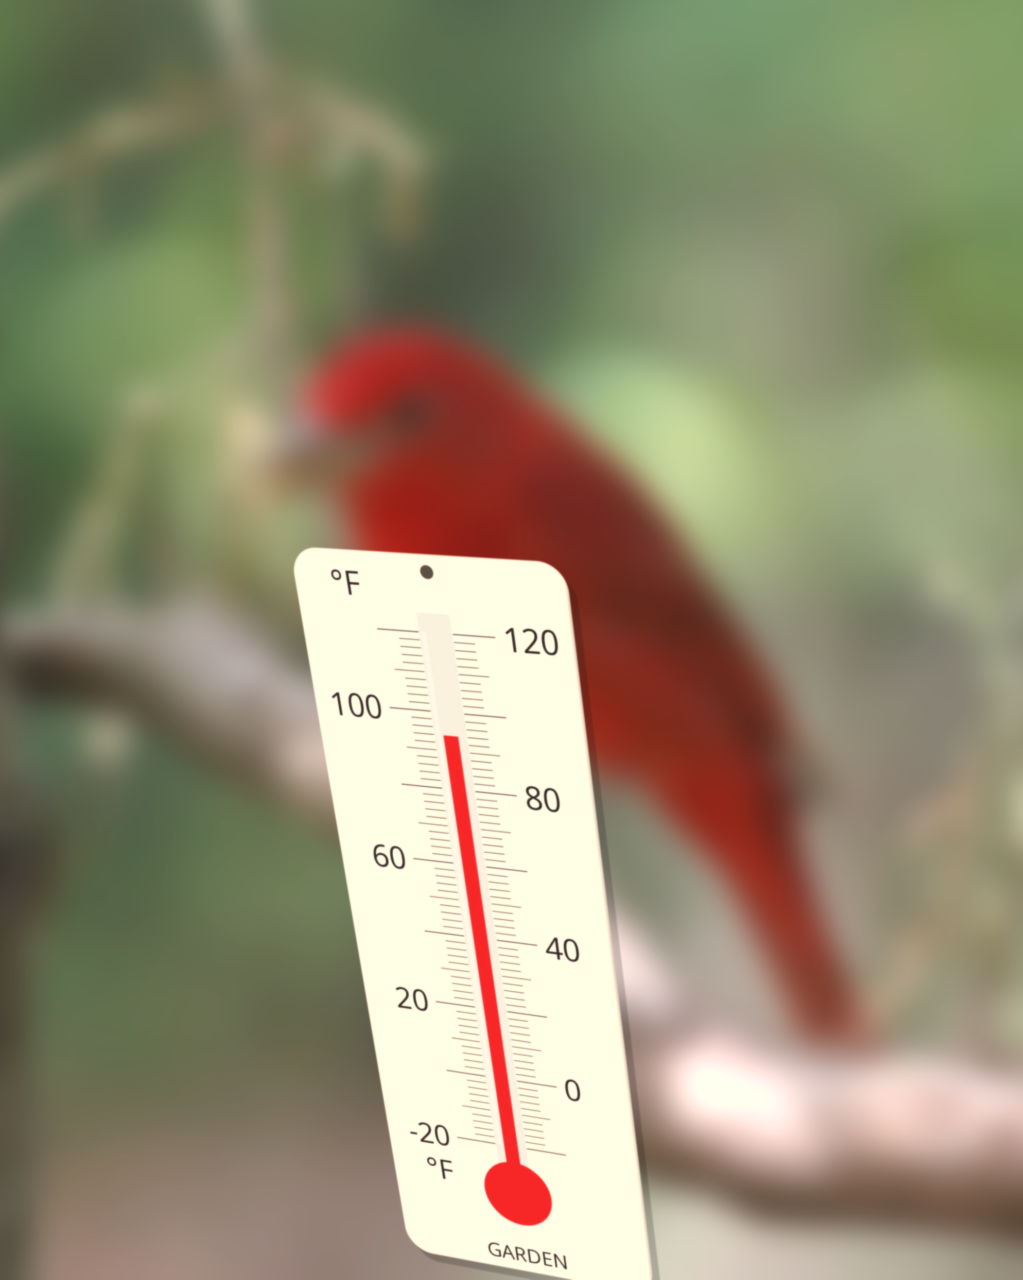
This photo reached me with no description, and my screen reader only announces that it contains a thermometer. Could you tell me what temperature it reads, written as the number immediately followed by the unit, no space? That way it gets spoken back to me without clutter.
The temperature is 94°F
